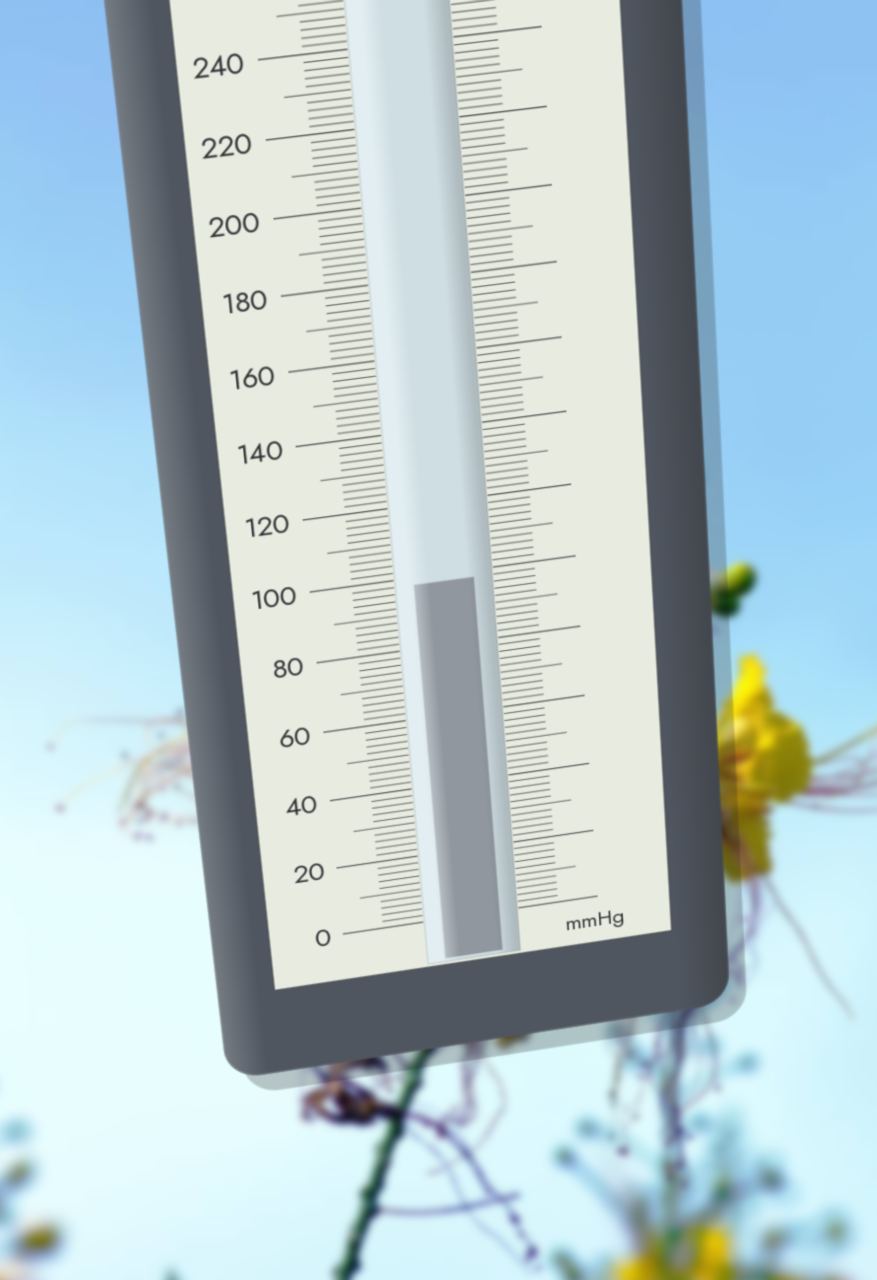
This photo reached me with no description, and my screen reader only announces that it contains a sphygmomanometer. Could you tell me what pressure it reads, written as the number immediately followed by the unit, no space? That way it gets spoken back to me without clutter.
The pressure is 98mmHg
